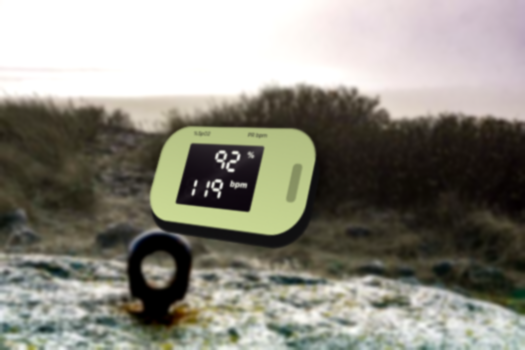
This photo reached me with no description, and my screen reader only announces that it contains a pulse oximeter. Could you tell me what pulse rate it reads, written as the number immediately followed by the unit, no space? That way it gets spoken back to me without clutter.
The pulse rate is 119bpm
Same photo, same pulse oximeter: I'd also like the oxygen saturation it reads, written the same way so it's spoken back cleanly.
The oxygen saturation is 92%
